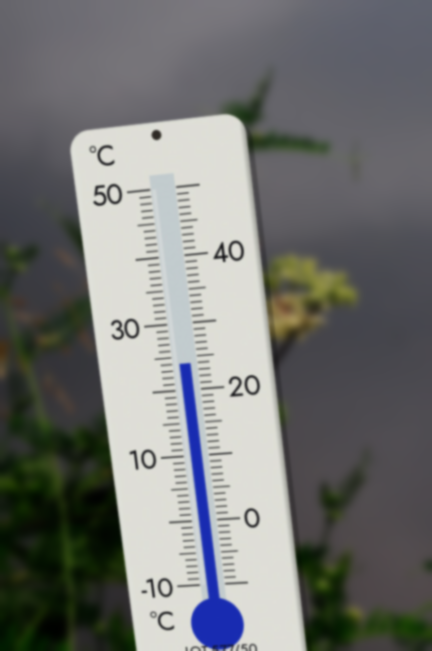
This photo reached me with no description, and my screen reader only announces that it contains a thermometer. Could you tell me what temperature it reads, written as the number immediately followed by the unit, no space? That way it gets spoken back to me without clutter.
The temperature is 24°C
